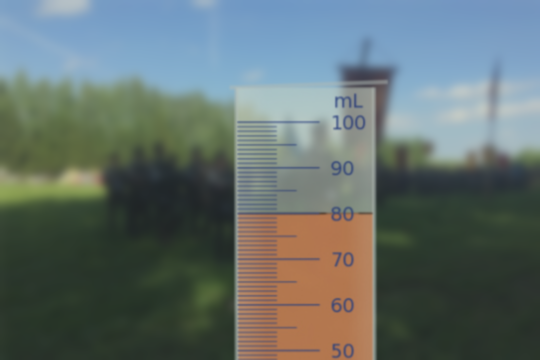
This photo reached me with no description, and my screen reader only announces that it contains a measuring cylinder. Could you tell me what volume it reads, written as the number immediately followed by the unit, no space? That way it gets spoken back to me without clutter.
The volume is 80mL
